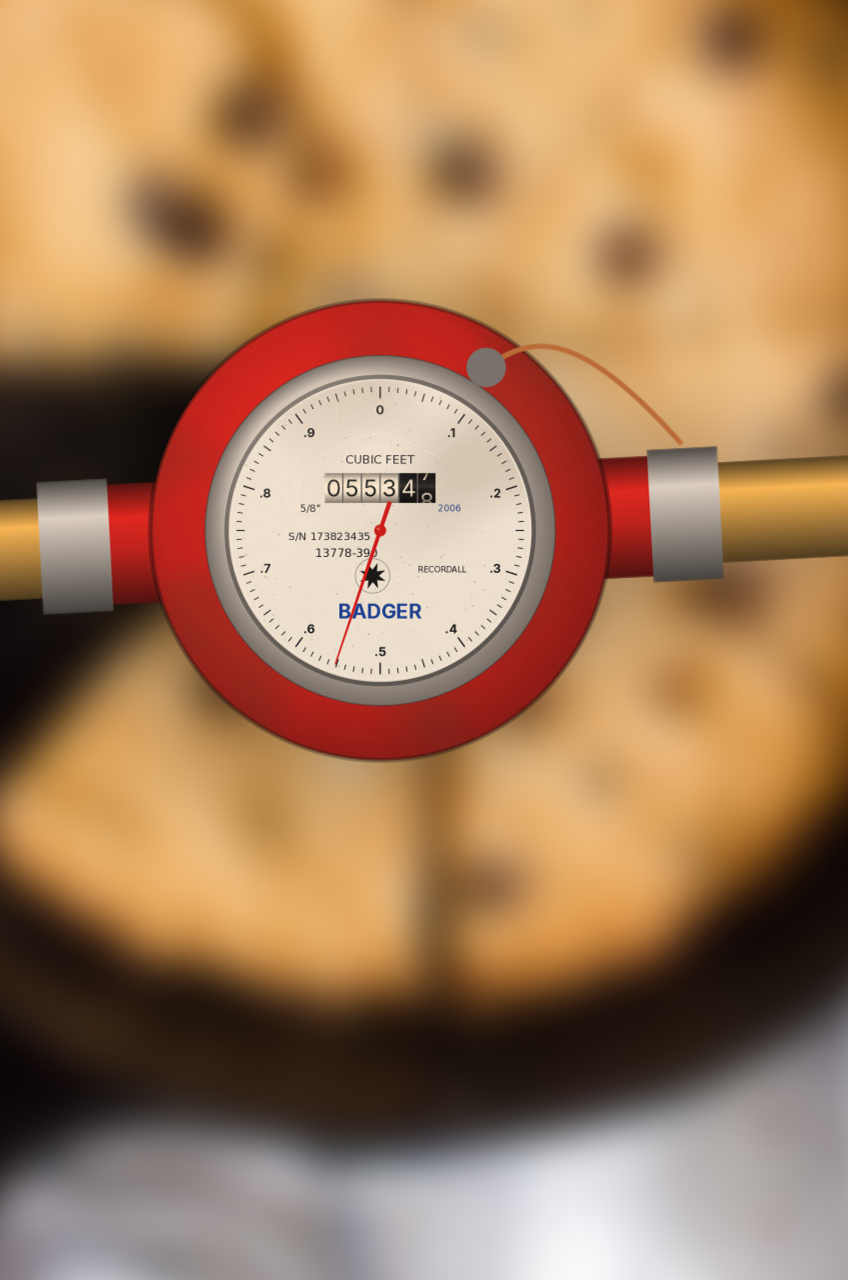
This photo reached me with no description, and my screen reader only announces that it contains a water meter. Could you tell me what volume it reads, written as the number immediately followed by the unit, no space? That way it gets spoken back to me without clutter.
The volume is 55347.55ft³
